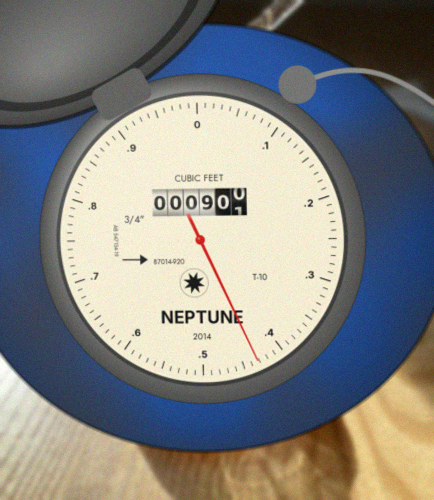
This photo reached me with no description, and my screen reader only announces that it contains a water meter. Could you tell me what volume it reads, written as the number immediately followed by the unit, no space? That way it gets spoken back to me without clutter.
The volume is 900.43ft³
